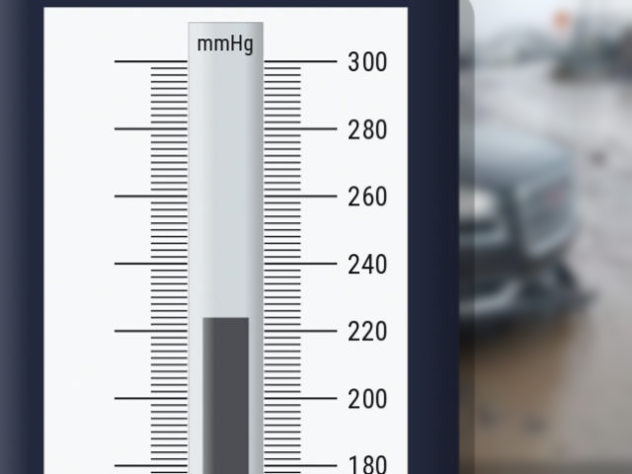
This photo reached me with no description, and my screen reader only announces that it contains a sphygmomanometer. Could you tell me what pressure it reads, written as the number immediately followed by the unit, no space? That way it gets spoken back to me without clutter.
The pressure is 224mmHg
